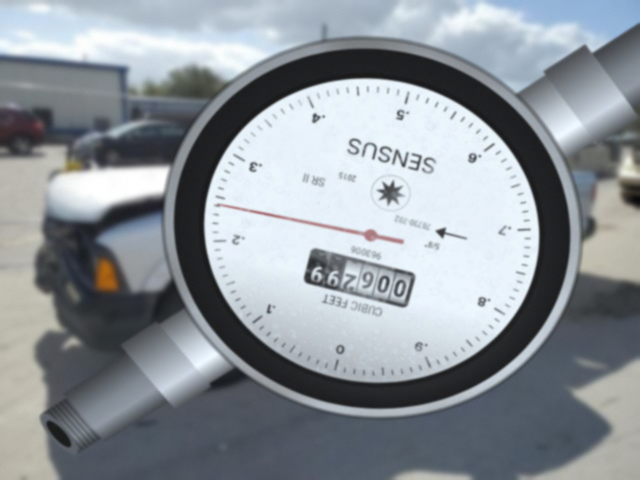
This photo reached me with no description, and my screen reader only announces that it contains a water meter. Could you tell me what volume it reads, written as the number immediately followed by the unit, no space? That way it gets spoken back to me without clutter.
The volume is 6299.24ft³
